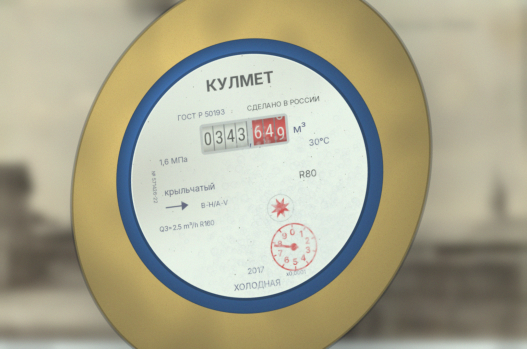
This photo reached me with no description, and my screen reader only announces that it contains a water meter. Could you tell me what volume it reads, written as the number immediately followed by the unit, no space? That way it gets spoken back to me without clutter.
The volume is 343.6487m³
